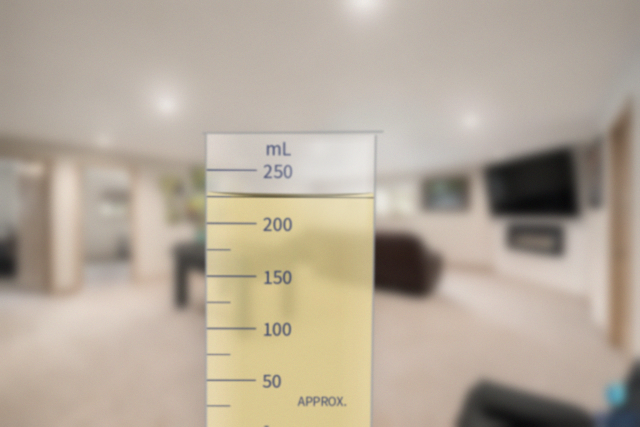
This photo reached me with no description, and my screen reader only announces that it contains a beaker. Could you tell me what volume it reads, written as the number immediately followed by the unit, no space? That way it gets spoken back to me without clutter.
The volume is 225mL
